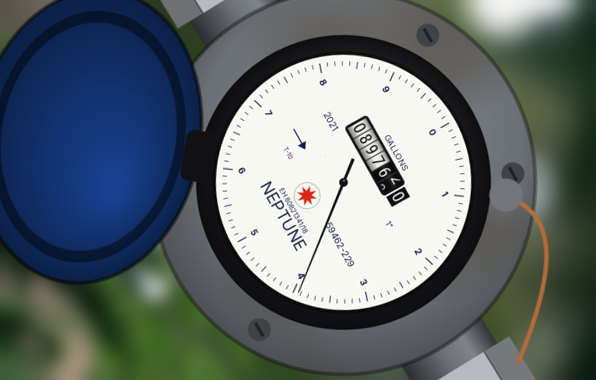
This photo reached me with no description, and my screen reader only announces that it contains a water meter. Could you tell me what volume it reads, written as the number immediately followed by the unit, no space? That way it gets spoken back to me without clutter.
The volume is 897623.9gal
